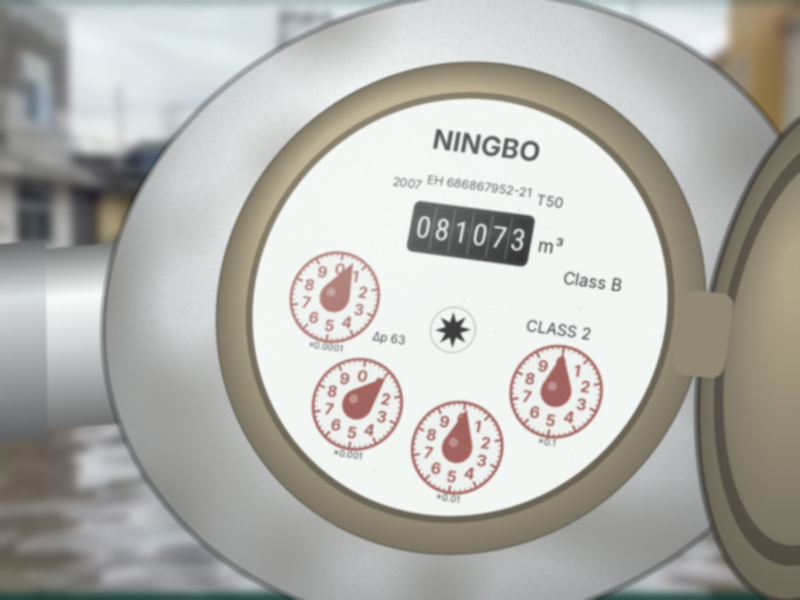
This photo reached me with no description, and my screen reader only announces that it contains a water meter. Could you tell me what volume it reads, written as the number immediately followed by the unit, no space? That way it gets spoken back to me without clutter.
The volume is 81073.0010m³
